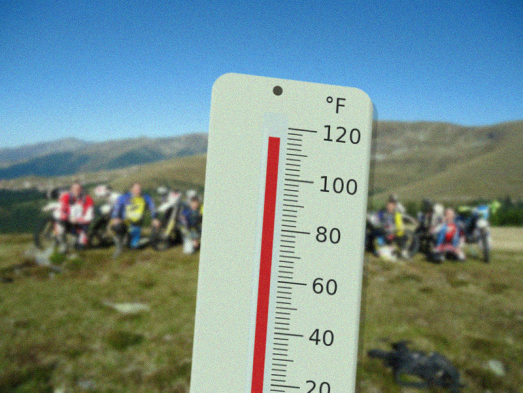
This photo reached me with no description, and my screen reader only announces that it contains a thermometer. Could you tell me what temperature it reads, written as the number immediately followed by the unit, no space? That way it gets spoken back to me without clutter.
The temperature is 116°F
